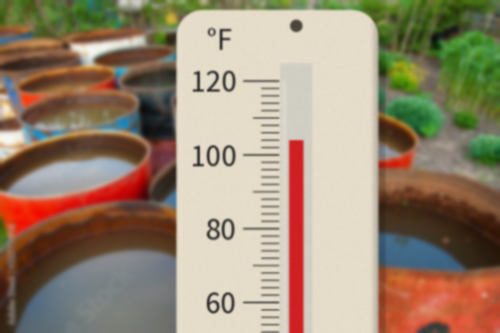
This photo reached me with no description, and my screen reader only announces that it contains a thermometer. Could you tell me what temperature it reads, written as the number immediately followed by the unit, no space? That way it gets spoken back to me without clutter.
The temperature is 104°F
